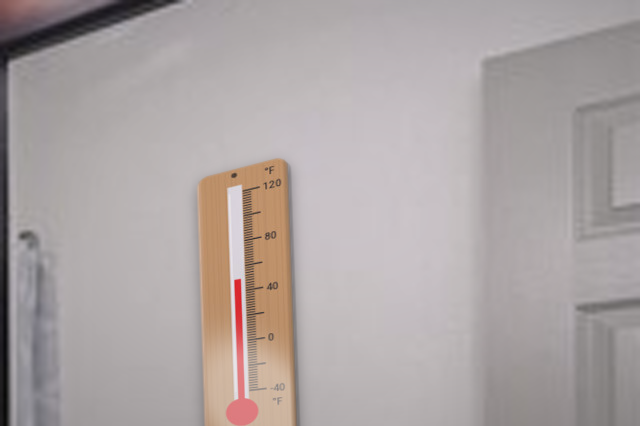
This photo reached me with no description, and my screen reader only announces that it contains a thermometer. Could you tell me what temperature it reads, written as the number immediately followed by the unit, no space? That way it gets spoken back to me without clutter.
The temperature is 50°F
